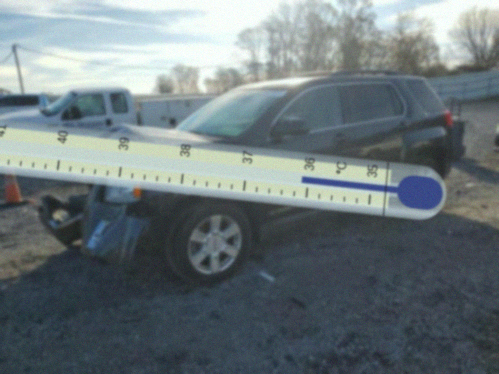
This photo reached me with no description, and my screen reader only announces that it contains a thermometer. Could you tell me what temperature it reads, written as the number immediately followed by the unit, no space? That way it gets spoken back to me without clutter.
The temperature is 36.1°C
